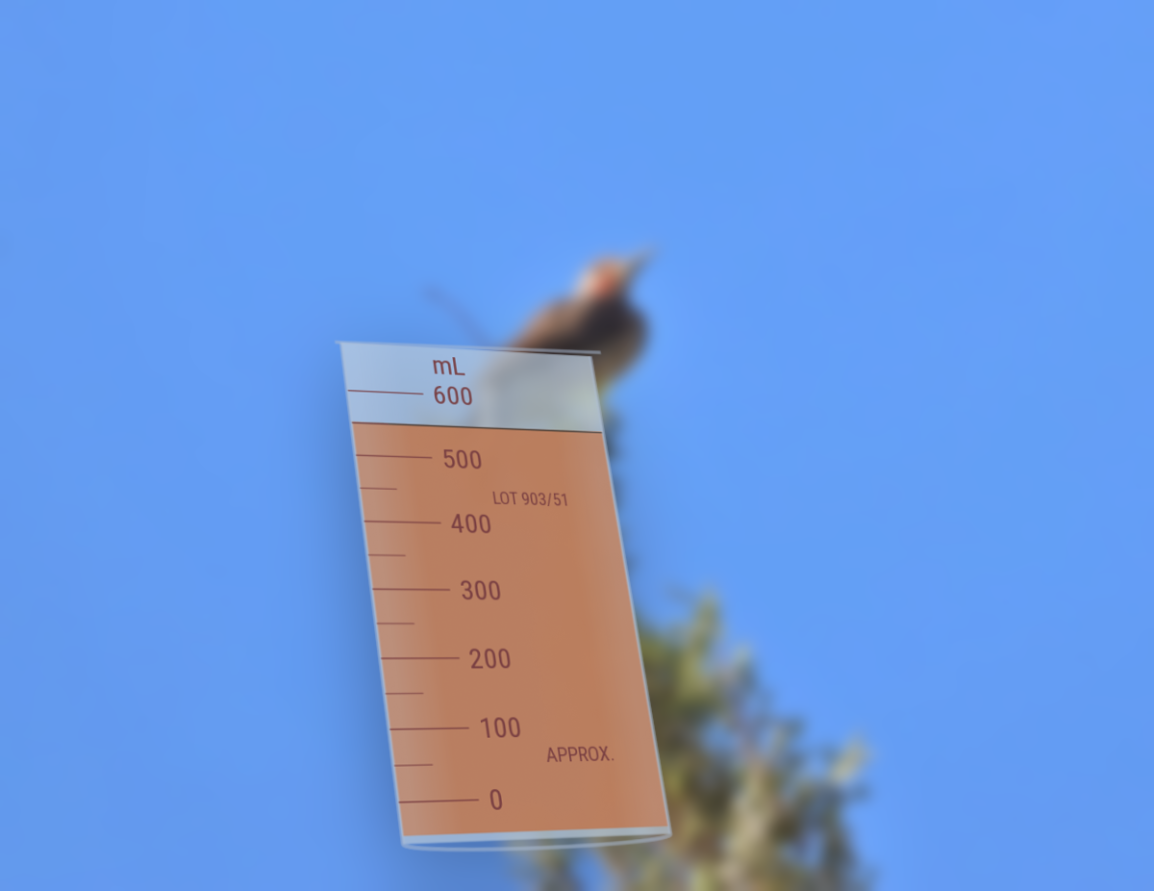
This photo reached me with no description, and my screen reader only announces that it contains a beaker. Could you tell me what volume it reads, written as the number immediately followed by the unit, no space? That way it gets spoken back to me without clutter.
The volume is 550mL
